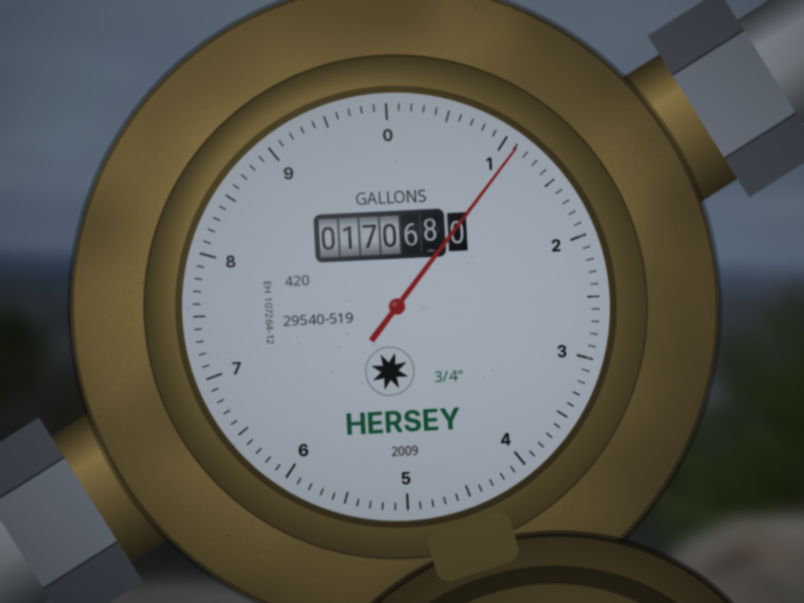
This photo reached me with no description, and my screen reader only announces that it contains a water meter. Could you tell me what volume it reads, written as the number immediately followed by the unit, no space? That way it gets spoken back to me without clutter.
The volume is 170681.1gal
